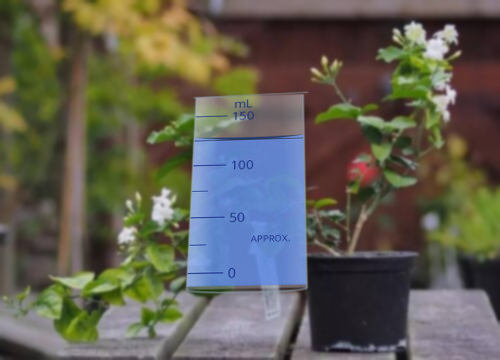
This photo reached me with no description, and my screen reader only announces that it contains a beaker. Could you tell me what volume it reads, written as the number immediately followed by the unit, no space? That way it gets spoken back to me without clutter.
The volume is 125mL
